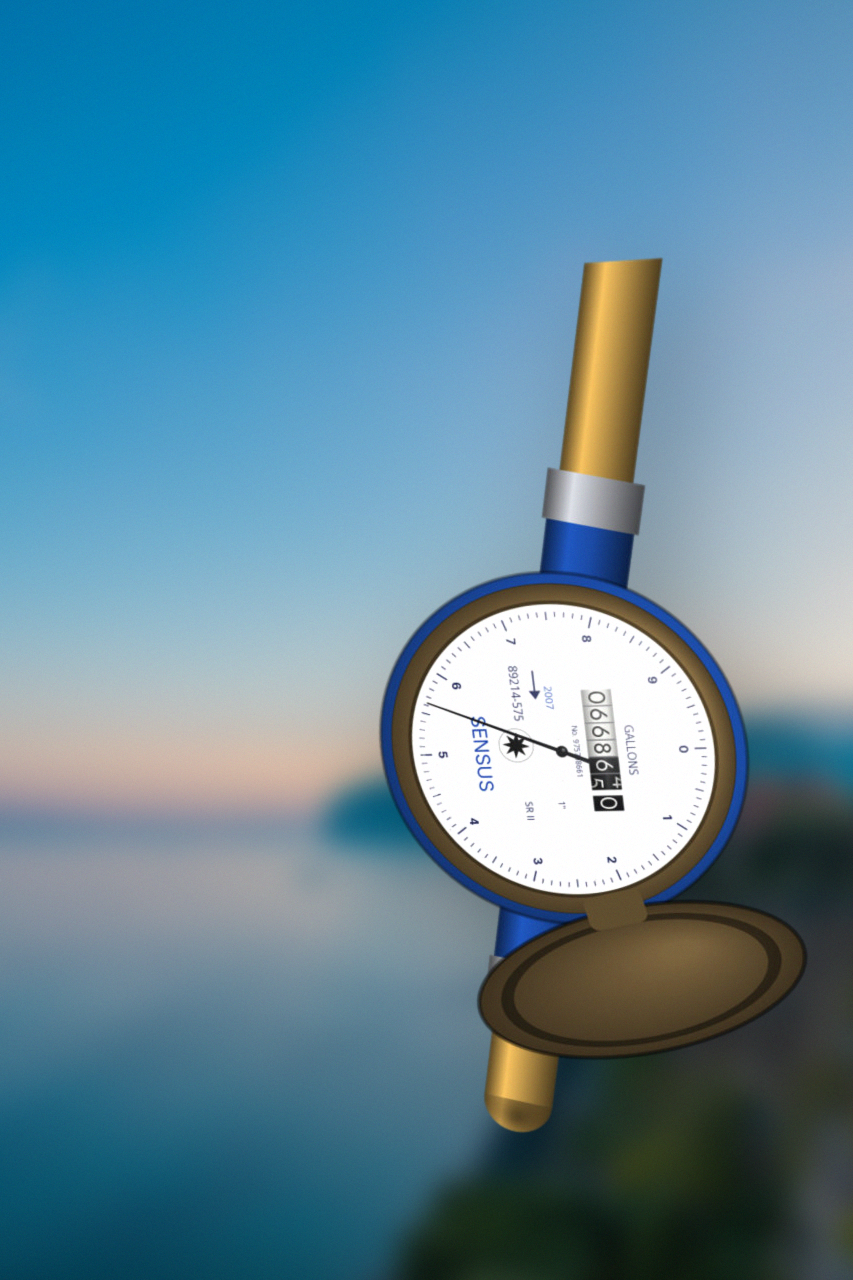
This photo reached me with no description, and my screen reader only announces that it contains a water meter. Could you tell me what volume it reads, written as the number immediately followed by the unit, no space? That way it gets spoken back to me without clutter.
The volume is 668645.6gal
